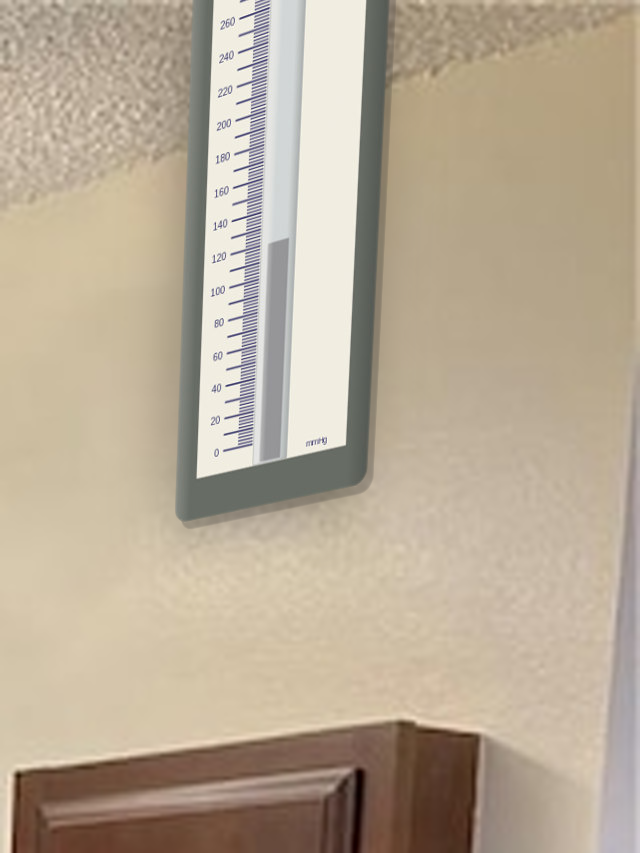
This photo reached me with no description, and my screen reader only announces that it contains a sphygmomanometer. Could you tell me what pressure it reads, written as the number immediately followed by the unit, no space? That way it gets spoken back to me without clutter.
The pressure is 120mmHg
